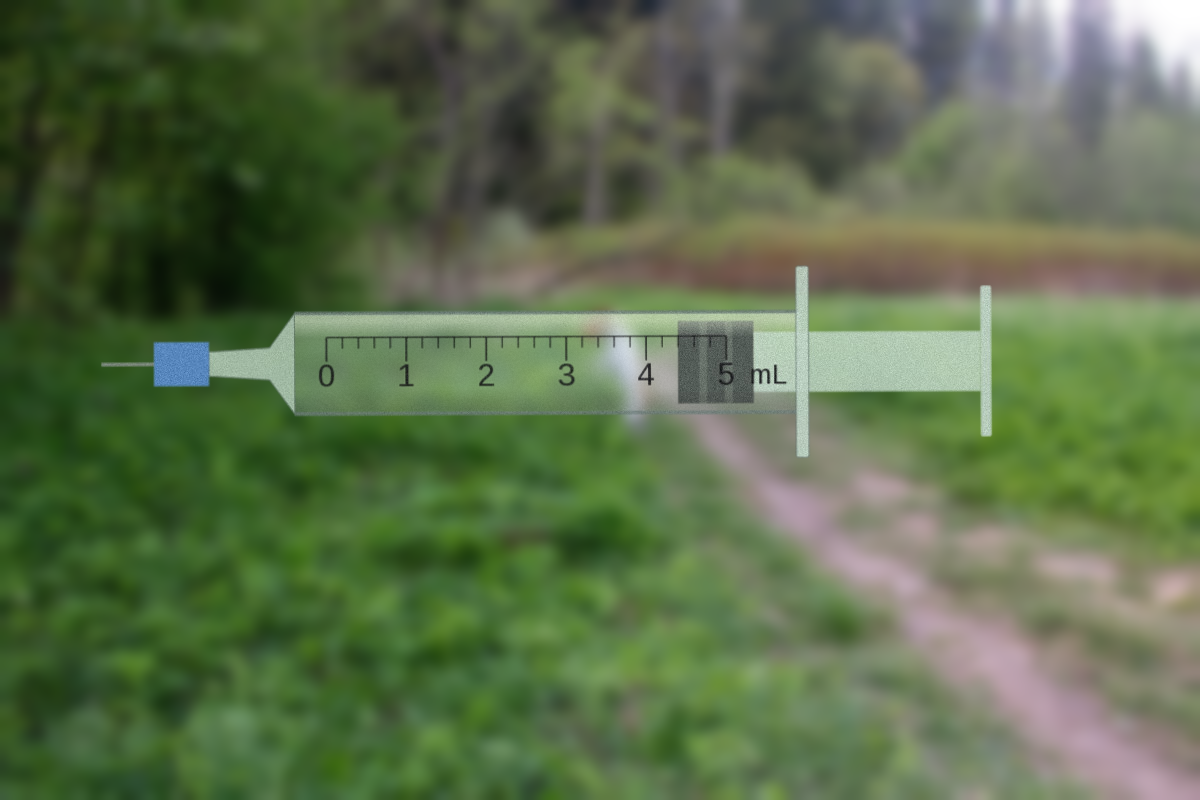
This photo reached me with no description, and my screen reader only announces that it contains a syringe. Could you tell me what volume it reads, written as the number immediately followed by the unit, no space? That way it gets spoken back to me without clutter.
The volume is 4.4mL
